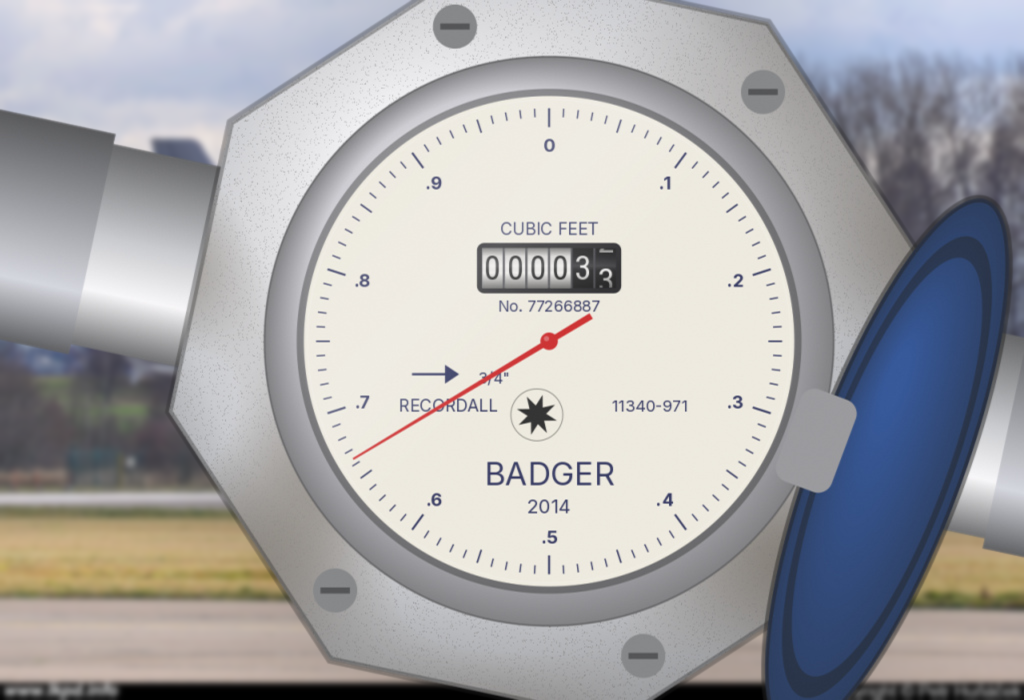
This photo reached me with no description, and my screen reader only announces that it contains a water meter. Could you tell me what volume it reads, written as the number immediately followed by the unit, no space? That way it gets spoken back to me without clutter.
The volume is 32.66ft³
